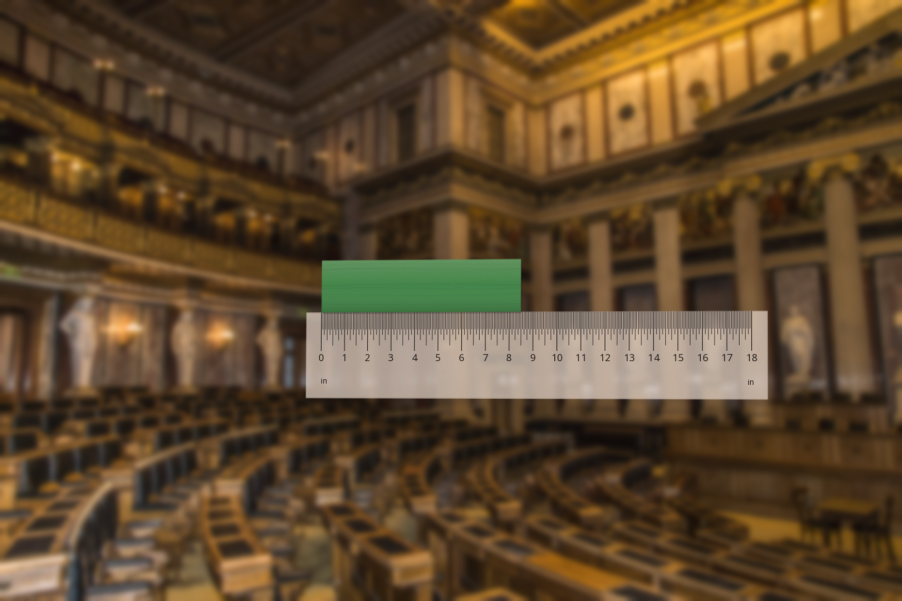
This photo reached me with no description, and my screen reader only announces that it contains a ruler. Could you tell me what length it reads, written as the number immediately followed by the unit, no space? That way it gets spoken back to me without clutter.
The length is 8.5in
